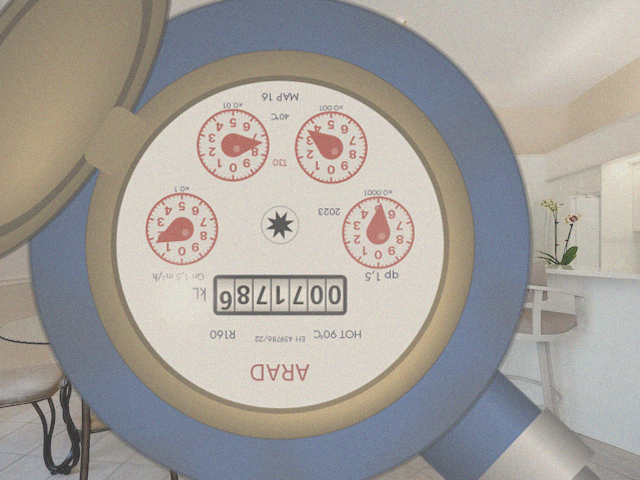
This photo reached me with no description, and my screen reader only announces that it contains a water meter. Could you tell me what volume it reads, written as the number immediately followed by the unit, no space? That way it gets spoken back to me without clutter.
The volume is 71786.1735kL
